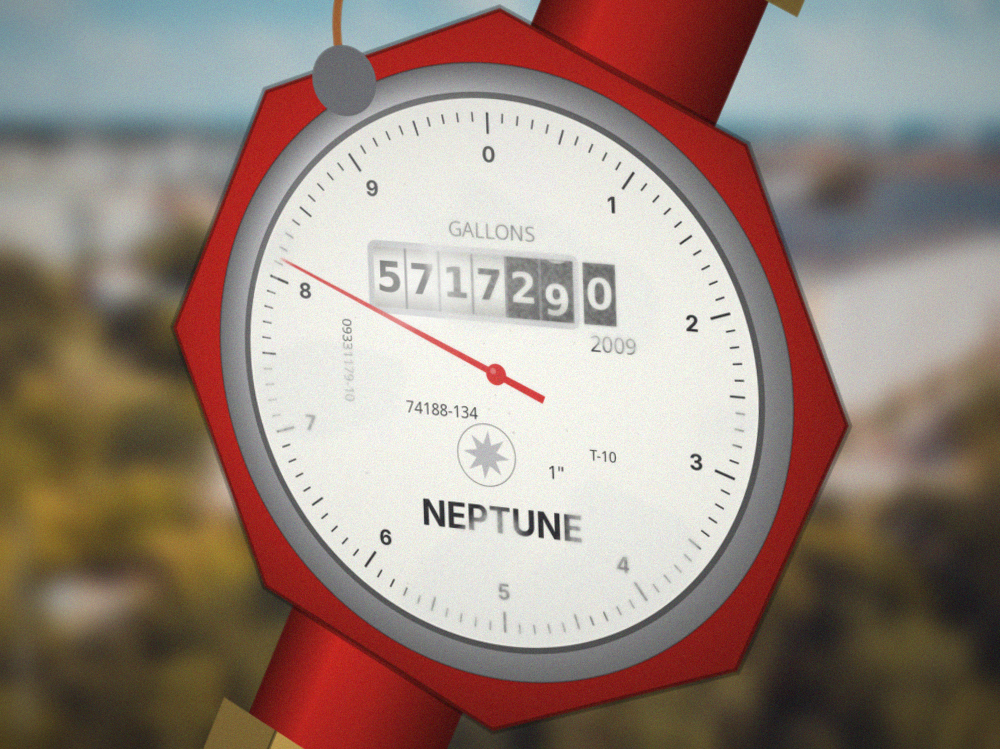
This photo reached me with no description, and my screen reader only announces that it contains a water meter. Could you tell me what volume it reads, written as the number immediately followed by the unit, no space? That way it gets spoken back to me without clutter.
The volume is 5717288.1gal
